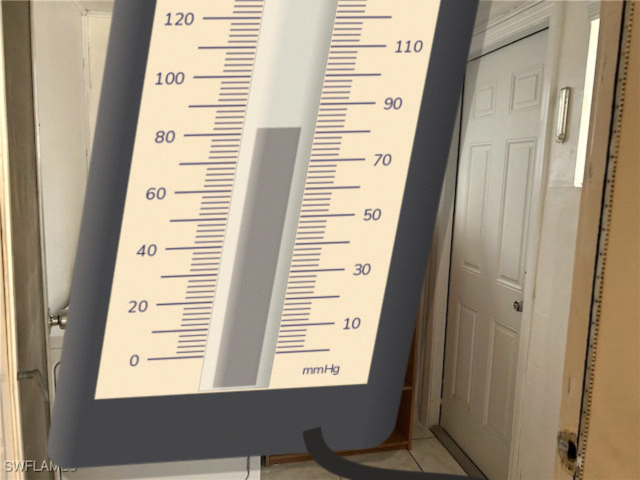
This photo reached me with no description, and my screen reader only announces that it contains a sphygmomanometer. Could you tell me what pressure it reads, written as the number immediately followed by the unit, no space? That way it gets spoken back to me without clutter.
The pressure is 82mmHg
